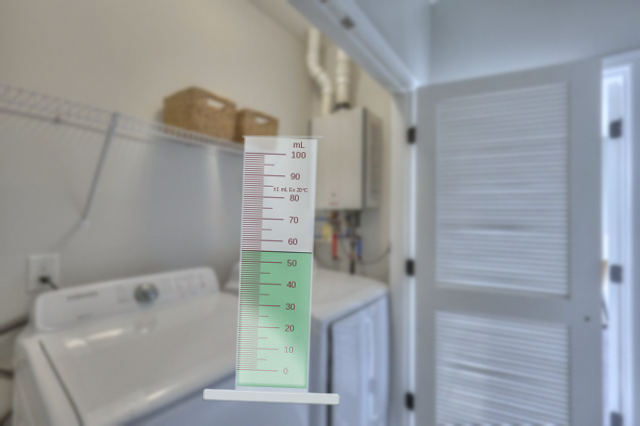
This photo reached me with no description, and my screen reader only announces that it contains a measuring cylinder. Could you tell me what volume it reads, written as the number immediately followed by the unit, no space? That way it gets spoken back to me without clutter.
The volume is 55mL
